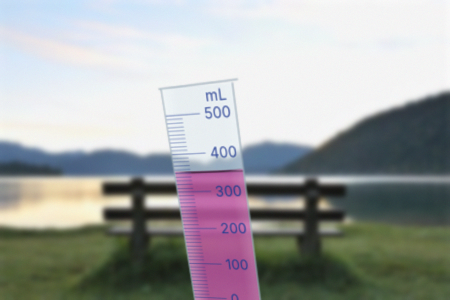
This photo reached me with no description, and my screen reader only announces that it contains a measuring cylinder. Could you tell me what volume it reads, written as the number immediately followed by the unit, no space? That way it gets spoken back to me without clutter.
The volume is 350mL
